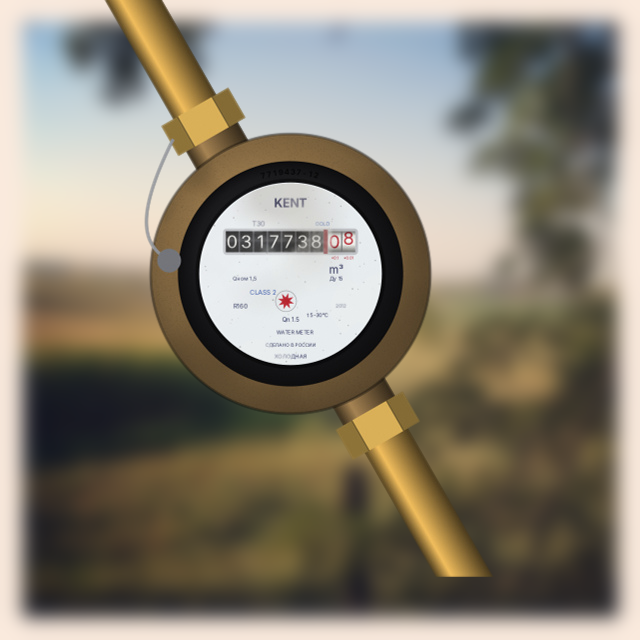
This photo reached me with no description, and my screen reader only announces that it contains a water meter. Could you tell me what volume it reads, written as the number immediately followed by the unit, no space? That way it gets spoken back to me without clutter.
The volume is 317738.08m³
